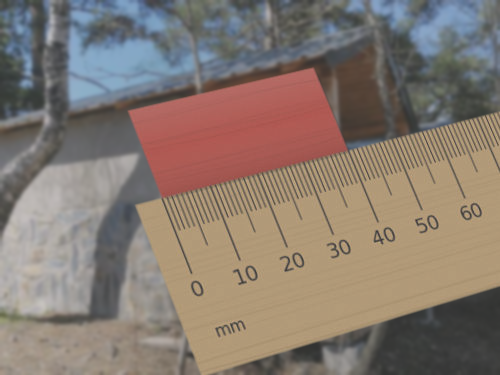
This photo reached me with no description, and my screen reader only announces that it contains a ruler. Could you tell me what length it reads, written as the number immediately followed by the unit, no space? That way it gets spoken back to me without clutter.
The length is 40mm
